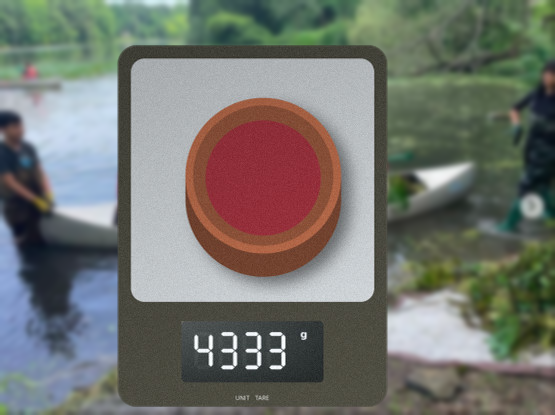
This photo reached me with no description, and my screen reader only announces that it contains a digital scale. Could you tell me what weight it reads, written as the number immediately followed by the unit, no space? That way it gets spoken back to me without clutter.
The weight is 4333g
